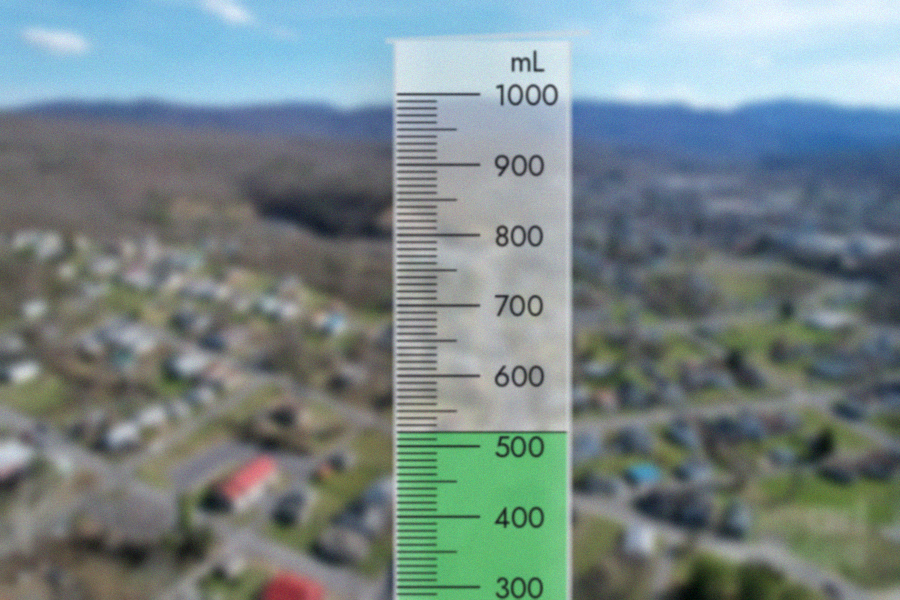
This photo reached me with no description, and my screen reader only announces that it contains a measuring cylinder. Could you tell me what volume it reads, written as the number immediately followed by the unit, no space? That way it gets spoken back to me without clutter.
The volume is 520mL
